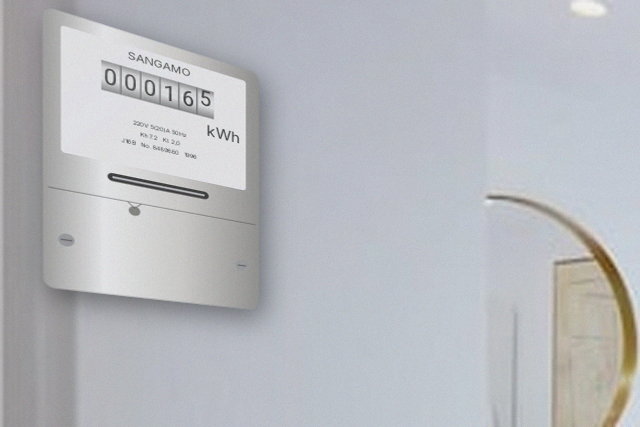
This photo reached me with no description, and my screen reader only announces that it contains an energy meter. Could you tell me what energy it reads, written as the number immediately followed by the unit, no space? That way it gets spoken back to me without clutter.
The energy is 165kWh
